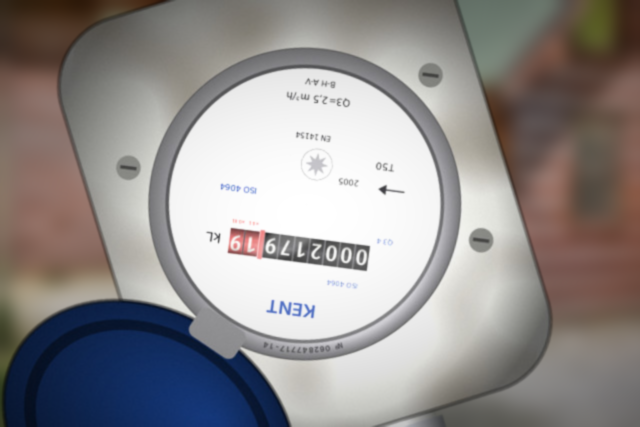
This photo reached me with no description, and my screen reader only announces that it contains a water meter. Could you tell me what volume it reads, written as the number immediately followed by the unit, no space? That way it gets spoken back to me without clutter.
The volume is 2179.19kL
